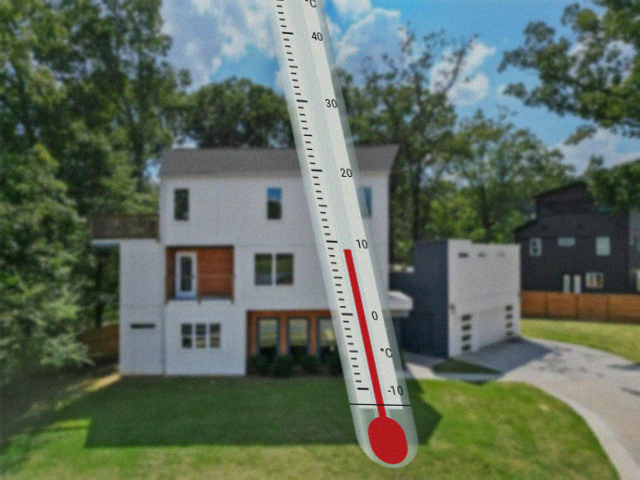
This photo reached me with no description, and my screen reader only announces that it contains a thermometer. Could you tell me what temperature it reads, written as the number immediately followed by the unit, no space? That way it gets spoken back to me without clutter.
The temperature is 9°C
